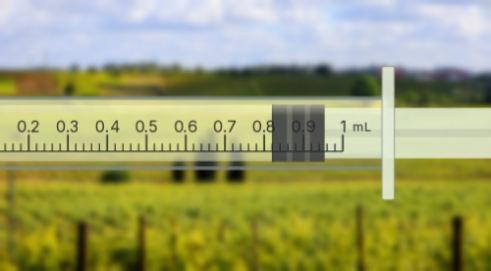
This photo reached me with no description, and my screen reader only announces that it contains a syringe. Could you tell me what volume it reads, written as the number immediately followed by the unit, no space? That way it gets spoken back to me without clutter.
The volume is 0.82mL
